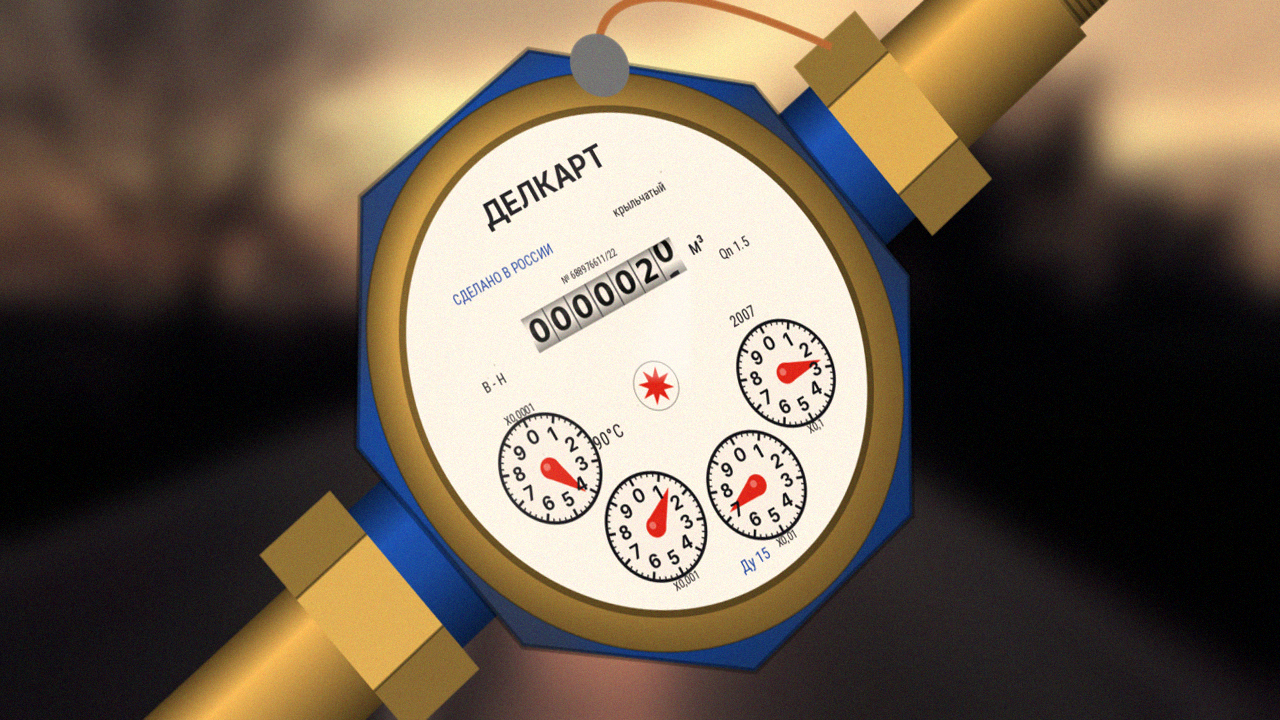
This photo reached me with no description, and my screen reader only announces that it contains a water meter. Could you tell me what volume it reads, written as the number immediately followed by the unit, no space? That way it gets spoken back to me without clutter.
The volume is 20.2714m³
